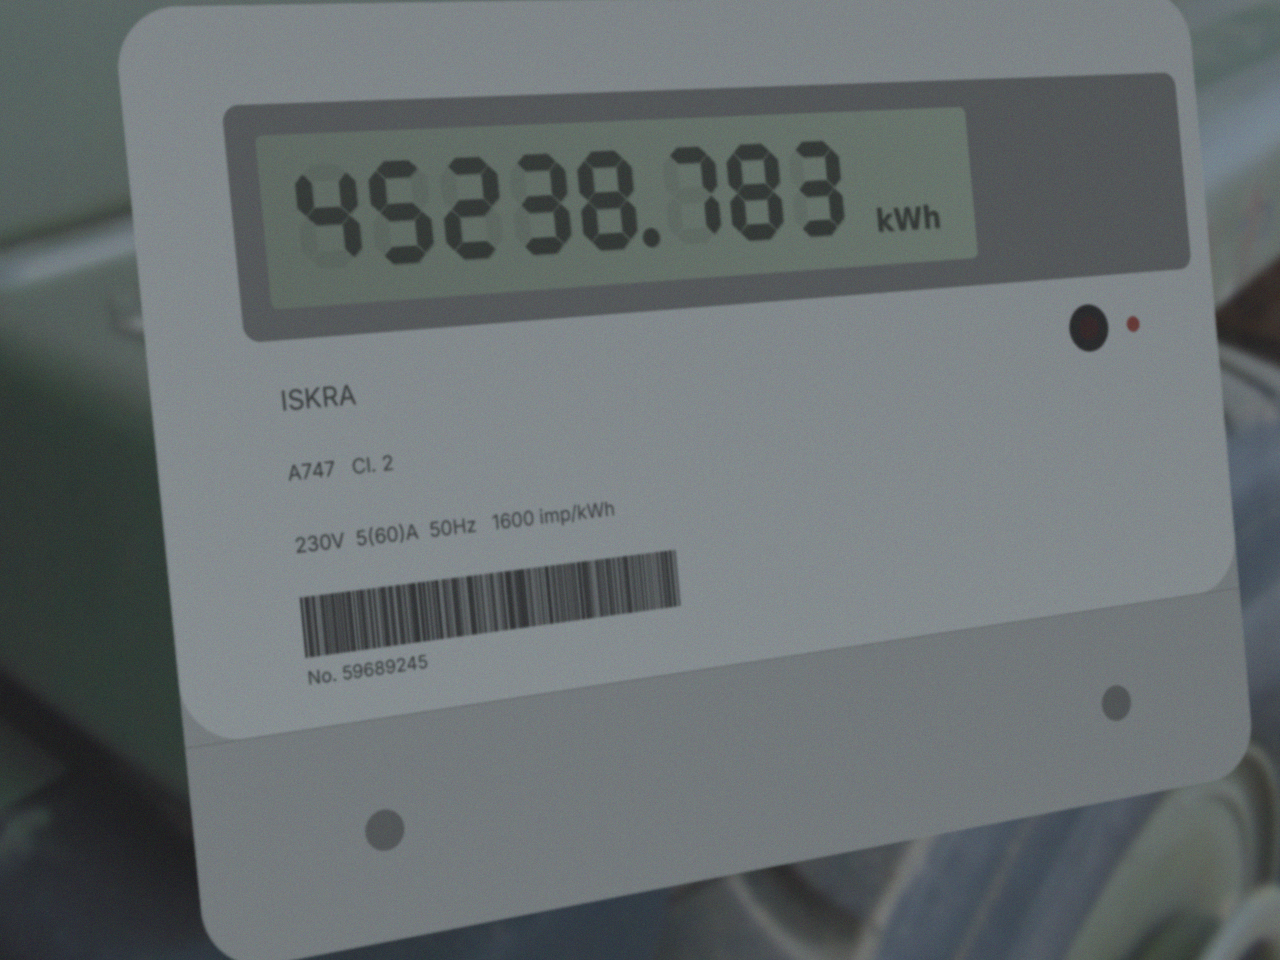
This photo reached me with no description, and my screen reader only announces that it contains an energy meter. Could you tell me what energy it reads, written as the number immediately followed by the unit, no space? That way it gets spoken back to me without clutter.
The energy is 45238.783kWh
